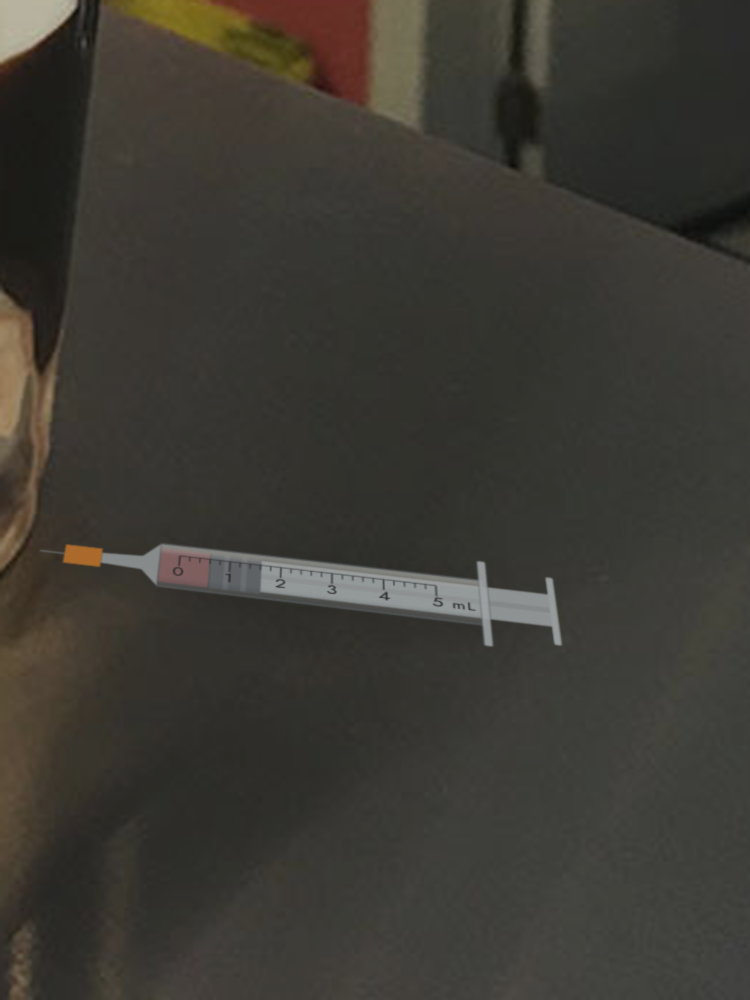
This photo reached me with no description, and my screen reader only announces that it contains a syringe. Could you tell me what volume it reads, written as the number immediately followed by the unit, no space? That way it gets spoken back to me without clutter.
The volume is 0.6mL
